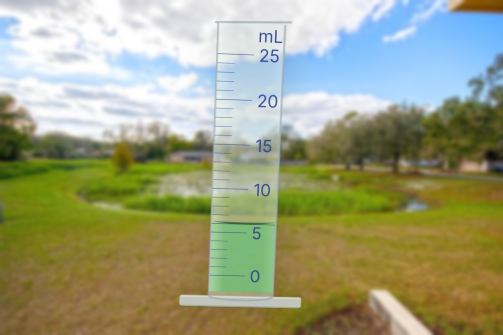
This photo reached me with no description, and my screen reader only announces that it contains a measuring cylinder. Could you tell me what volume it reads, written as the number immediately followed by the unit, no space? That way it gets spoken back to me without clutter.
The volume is 6mL
